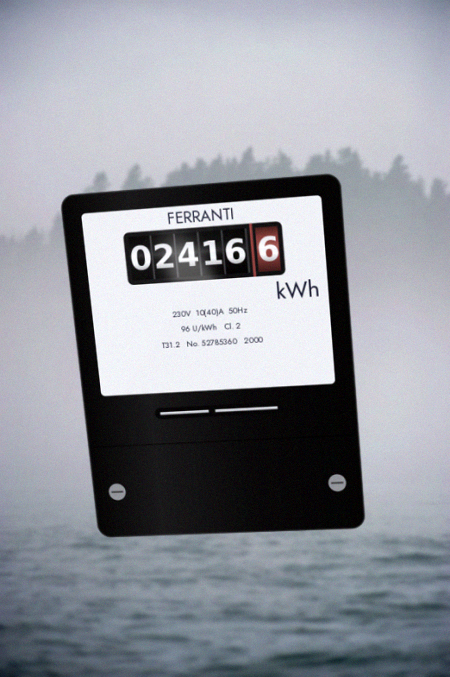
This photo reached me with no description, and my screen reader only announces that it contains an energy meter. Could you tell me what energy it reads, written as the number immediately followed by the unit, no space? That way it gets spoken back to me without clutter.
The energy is 2416.6kWh
